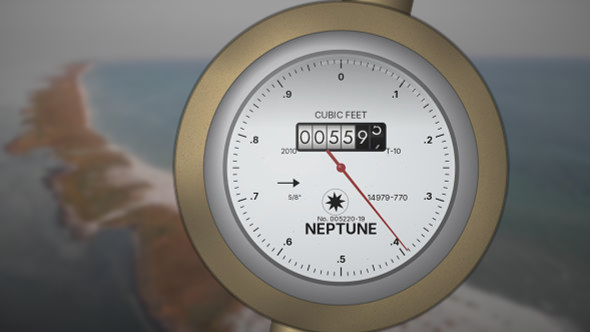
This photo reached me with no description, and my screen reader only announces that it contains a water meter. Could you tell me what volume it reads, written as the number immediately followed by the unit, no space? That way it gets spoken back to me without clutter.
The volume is 5595.39ft³
